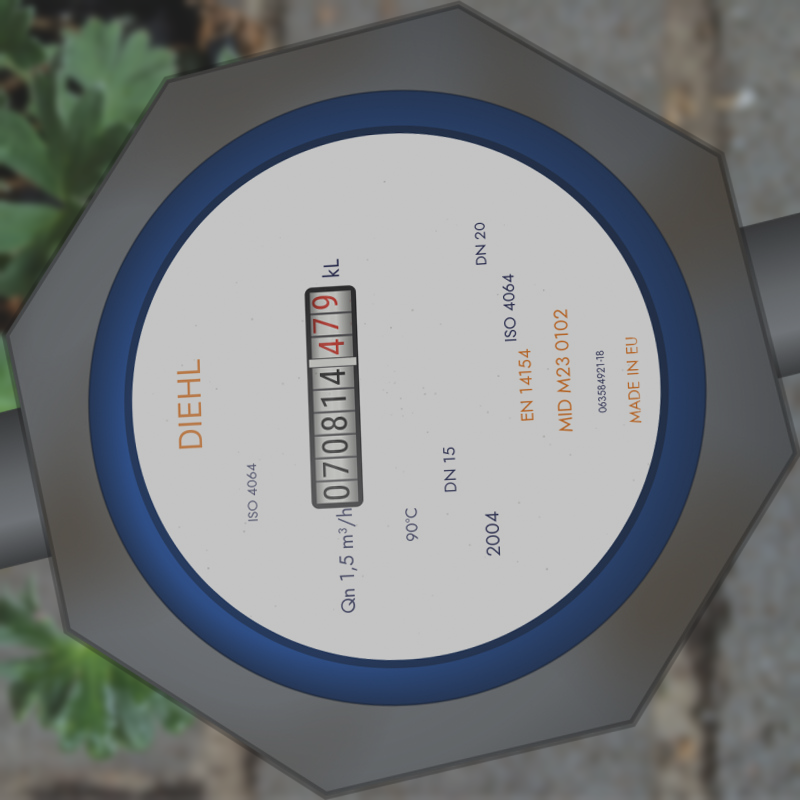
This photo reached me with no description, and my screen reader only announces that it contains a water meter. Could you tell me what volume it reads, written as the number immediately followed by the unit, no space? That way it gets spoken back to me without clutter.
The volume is 70814.479kL
